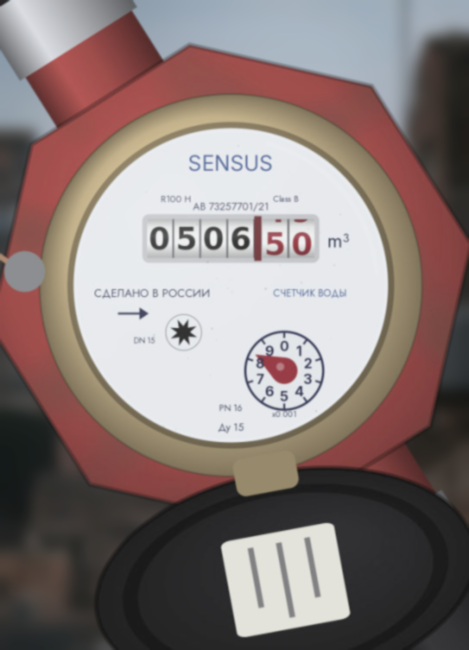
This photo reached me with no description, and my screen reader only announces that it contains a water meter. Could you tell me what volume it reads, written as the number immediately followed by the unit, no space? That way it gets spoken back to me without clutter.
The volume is 506.498m³
